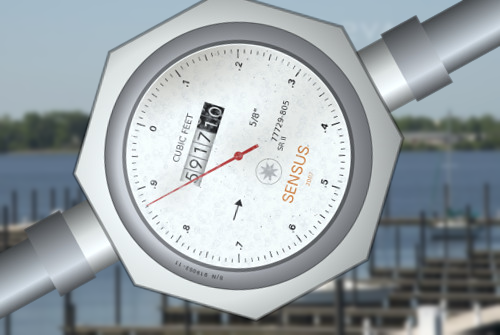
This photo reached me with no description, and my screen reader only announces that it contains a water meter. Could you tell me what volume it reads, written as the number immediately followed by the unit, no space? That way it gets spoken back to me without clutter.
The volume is 591709.87ft³
